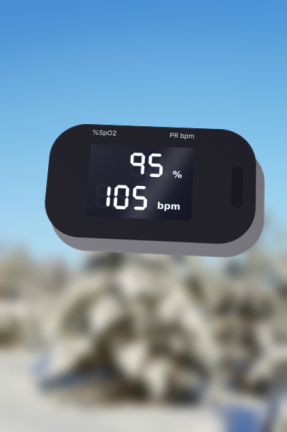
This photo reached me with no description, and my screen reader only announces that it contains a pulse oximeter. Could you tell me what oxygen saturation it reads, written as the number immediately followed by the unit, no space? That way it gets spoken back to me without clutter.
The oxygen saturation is 95%
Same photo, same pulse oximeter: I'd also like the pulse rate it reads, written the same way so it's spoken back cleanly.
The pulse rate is 105bpm
